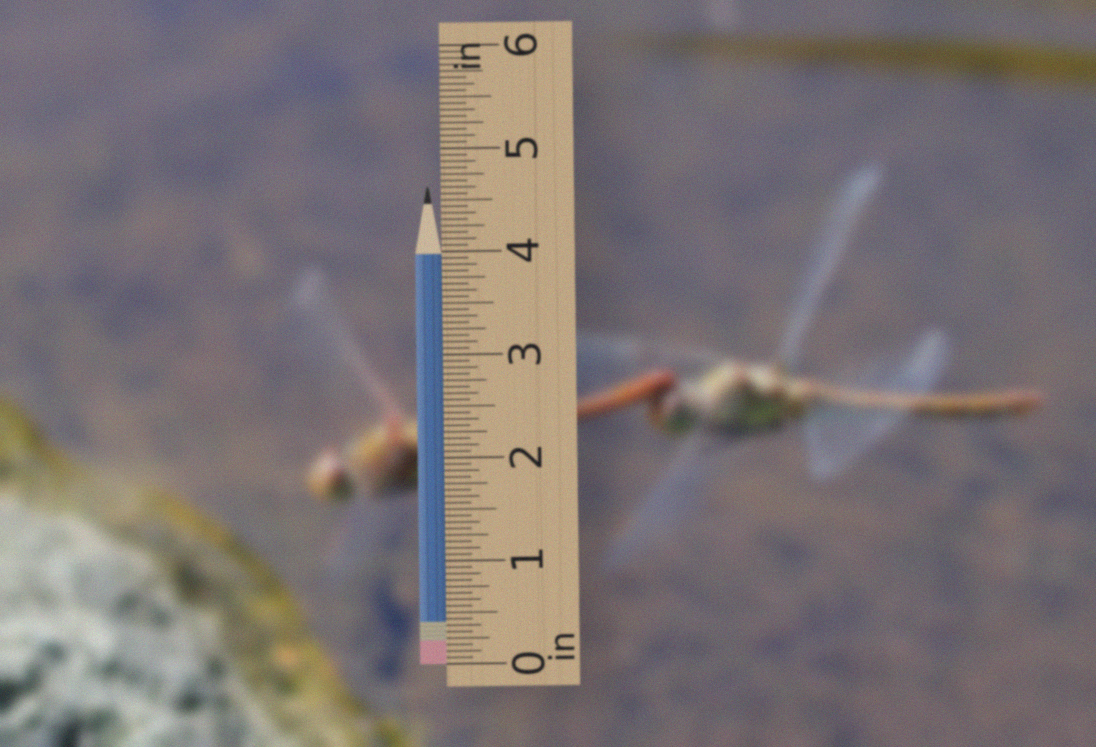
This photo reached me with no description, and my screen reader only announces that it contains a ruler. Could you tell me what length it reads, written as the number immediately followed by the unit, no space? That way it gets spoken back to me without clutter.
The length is 4.625in
